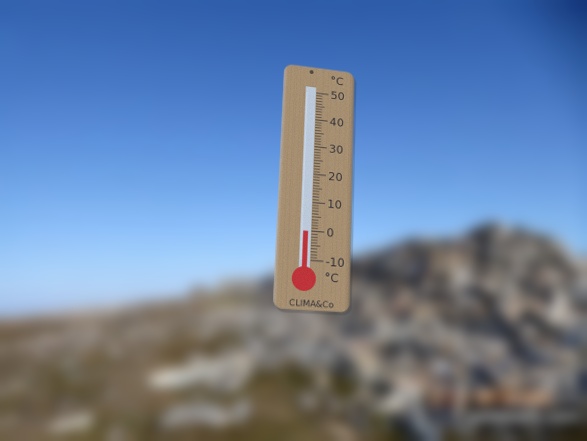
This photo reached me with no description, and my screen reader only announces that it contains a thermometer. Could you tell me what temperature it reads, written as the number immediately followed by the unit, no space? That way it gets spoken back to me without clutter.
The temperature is 0°C
